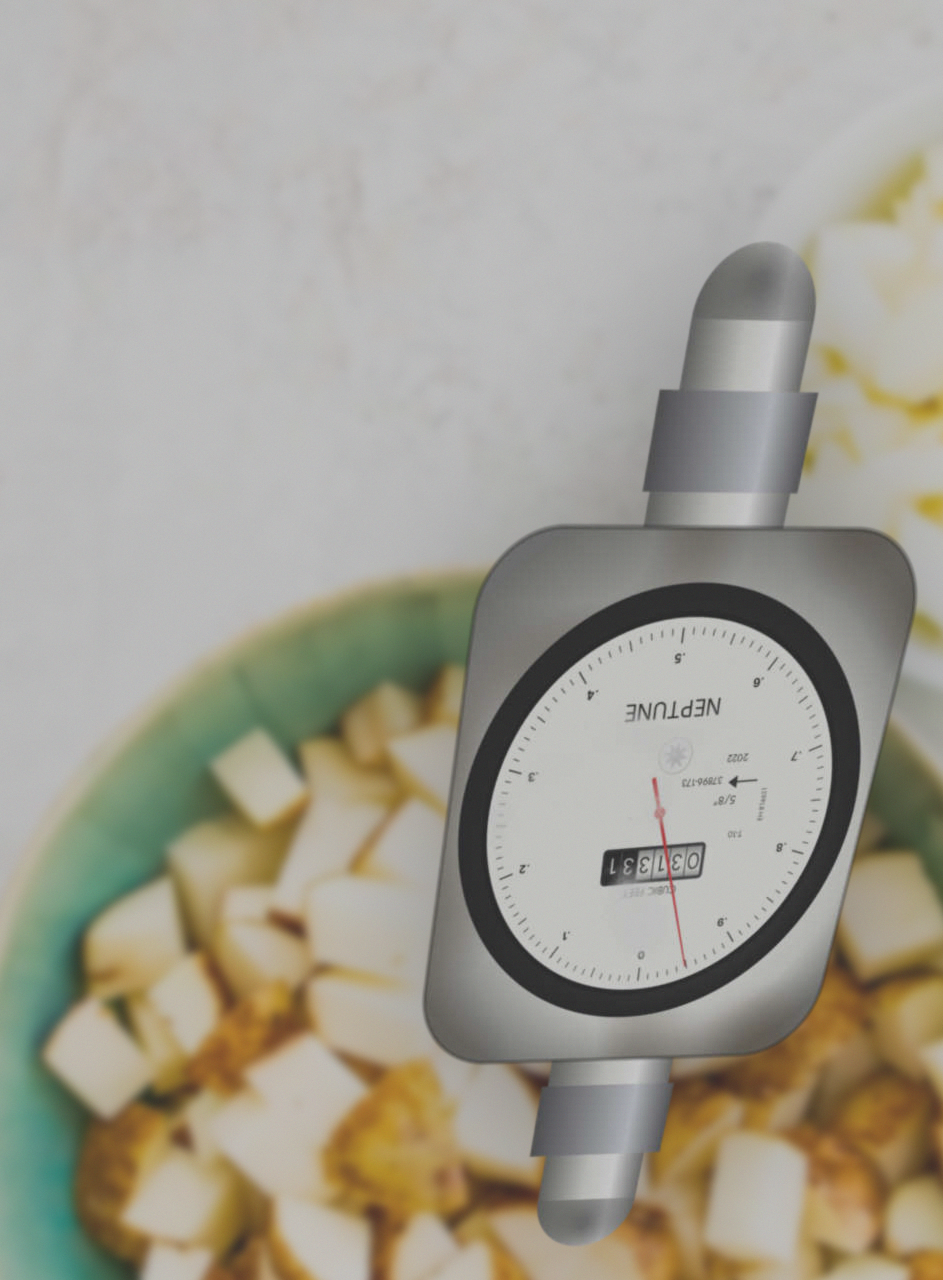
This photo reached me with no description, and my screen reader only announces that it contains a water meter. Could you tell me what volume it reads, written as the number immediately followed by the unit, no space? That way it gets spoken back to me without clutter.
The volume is 31330.95ft³
